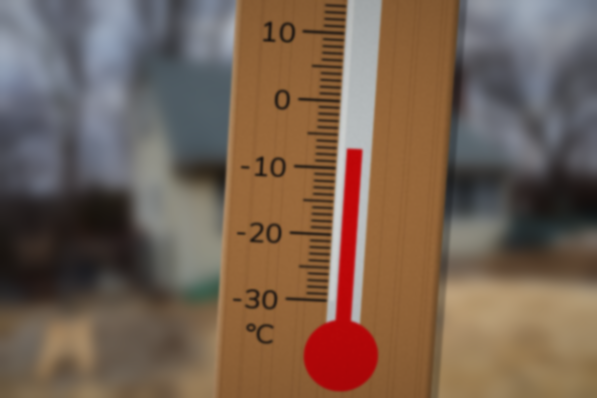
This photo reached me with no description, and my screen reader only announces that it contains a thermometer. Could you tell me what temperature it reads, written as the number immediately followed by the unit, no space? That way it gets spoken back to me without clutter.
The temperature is -7°C
